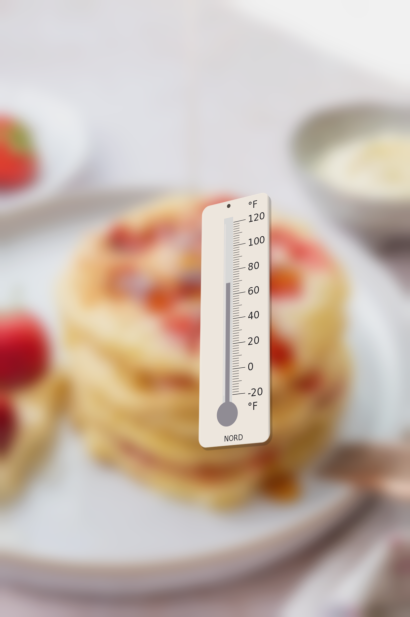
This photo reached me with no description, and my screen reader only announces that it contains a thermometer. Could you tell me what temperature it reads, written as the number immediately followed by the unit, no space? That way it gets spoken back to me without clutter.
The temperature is 70°F
